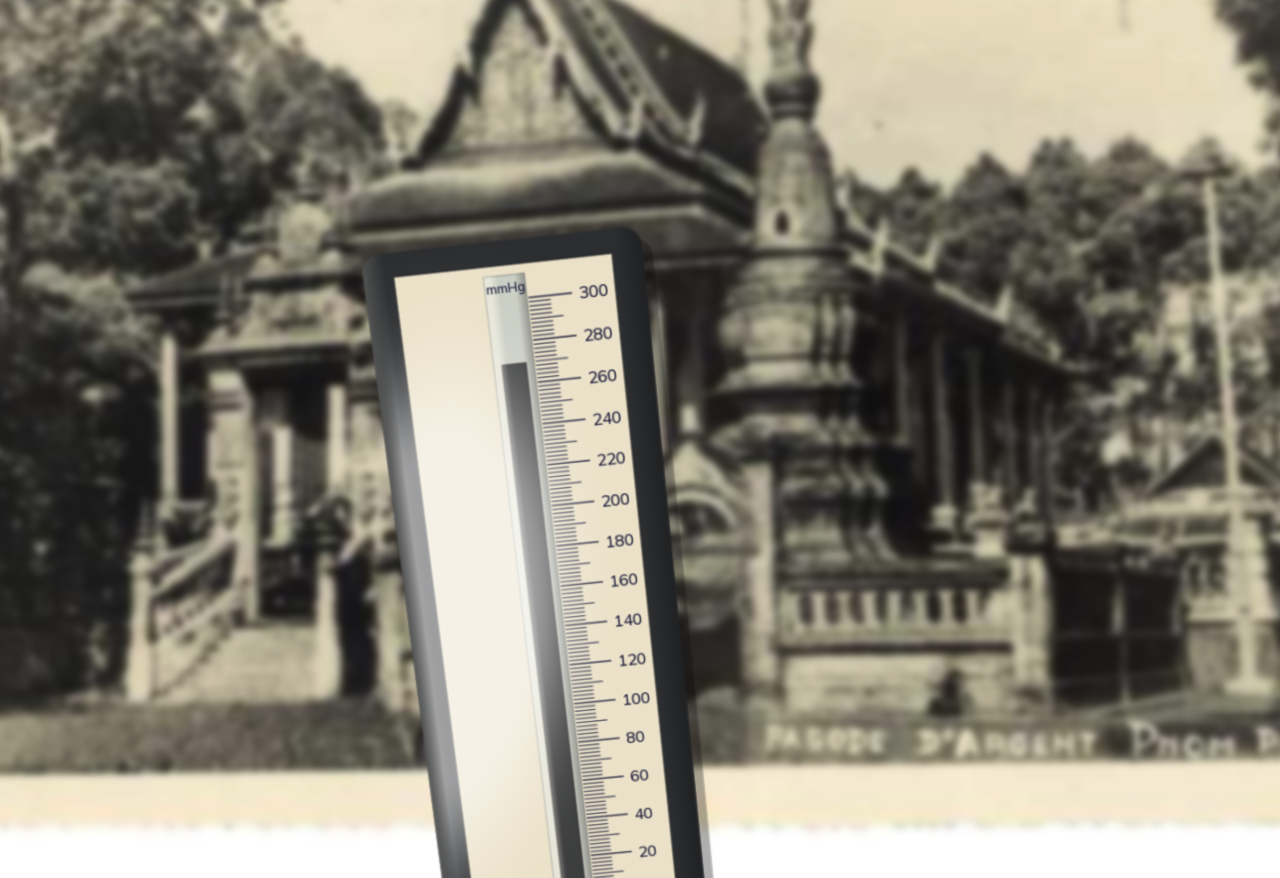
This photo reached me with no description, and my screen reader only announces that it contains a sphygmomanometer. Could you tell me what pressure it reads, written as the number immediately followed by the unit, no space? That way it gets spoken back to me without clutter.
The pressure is 270mmHg
